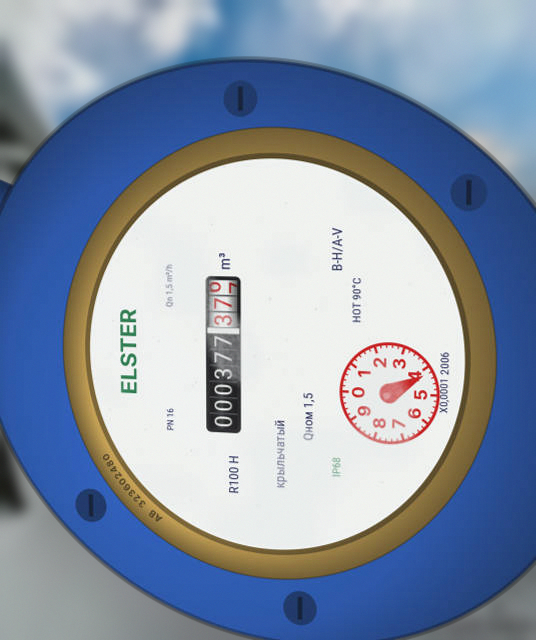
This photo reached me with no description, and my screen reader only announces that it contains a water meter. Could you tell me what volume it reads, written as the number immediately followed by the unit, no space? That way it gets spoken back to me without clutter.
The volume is 377.3764m³
